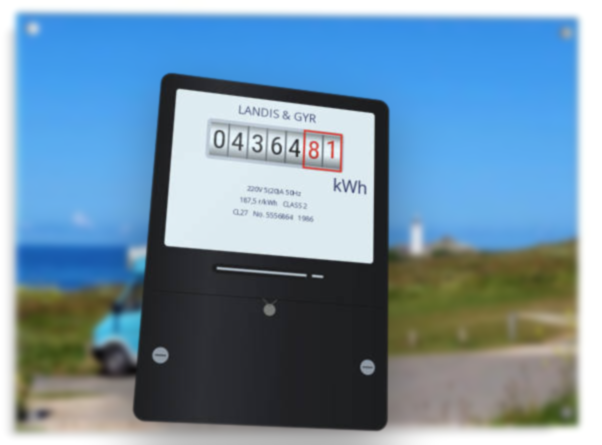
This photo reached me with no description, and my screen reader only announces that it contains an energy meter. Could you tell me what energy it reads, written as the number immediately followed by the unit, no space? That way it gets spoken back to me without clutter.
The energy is 4364.81kWh
